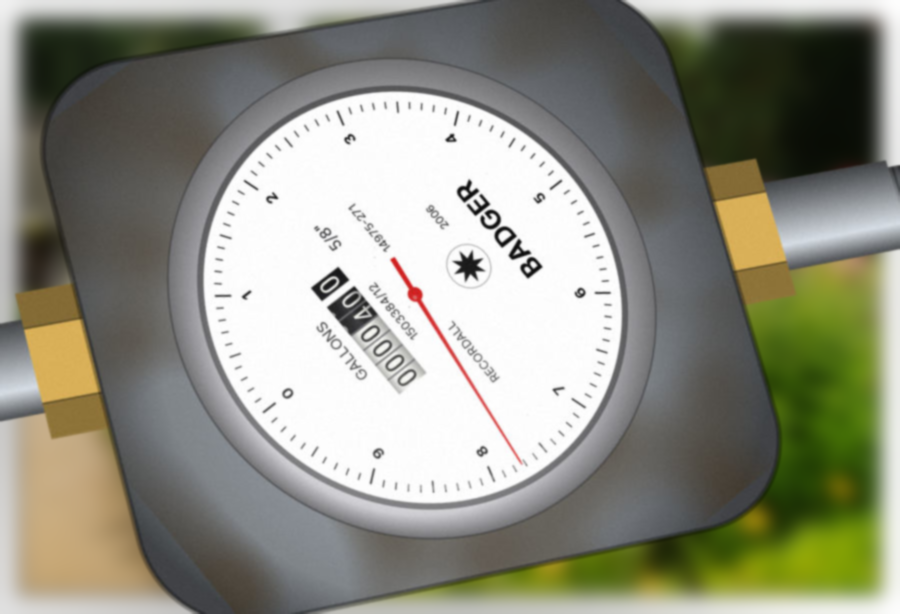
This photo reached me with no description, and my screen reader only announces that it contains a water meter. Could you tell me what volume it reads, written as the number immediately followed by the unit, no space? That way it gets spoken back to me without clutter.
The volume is 397.7gal
